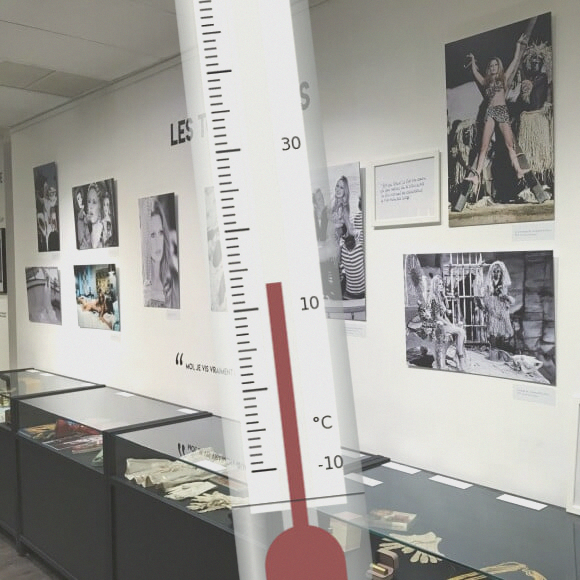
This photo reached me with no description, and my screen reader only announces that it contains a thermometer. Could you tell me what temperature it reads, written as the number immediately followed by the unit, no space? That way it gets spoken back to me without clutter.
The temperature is 13°C
